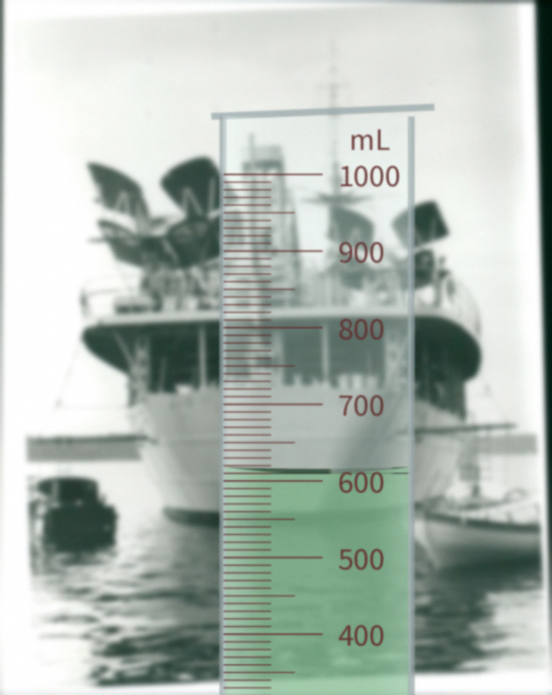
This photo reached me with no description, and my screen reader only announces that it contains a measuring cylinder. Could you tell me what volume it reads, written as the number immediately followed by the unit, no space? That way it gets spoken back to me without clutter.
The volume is 610mL
